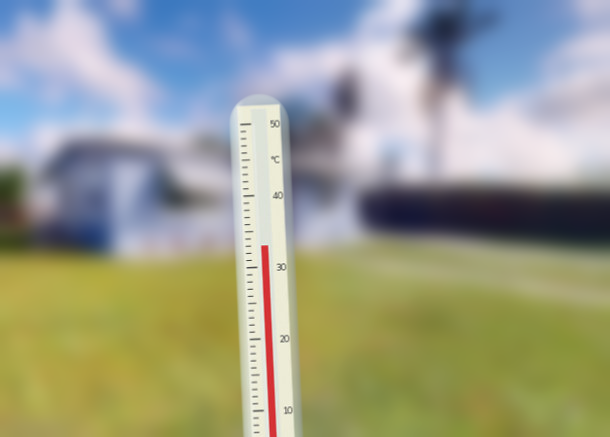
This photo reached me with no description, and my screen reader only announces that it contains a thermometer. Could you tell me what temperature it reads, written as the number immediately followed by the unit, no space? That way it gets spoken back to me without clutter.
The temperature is 33°C
